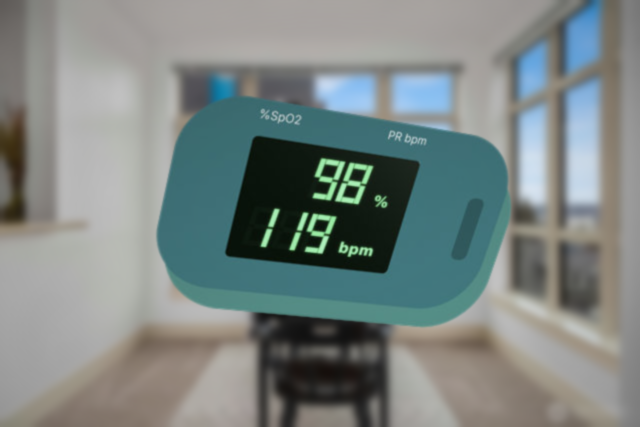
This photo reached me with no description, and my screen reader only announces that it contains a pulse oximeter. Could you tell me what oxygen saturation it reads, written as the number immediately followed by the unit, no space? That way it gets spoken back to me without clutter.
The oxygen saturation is 98%
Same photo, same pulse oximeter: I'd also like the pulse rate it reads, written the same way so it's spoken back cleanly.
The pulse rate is 119bpm
